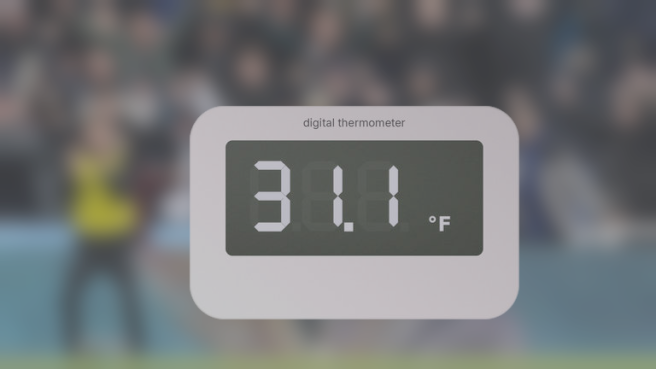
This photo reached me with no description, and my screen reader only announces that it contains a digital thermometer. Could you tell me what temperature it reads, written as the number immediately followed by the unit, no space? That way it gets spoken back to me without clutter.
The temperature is 31.1°F
